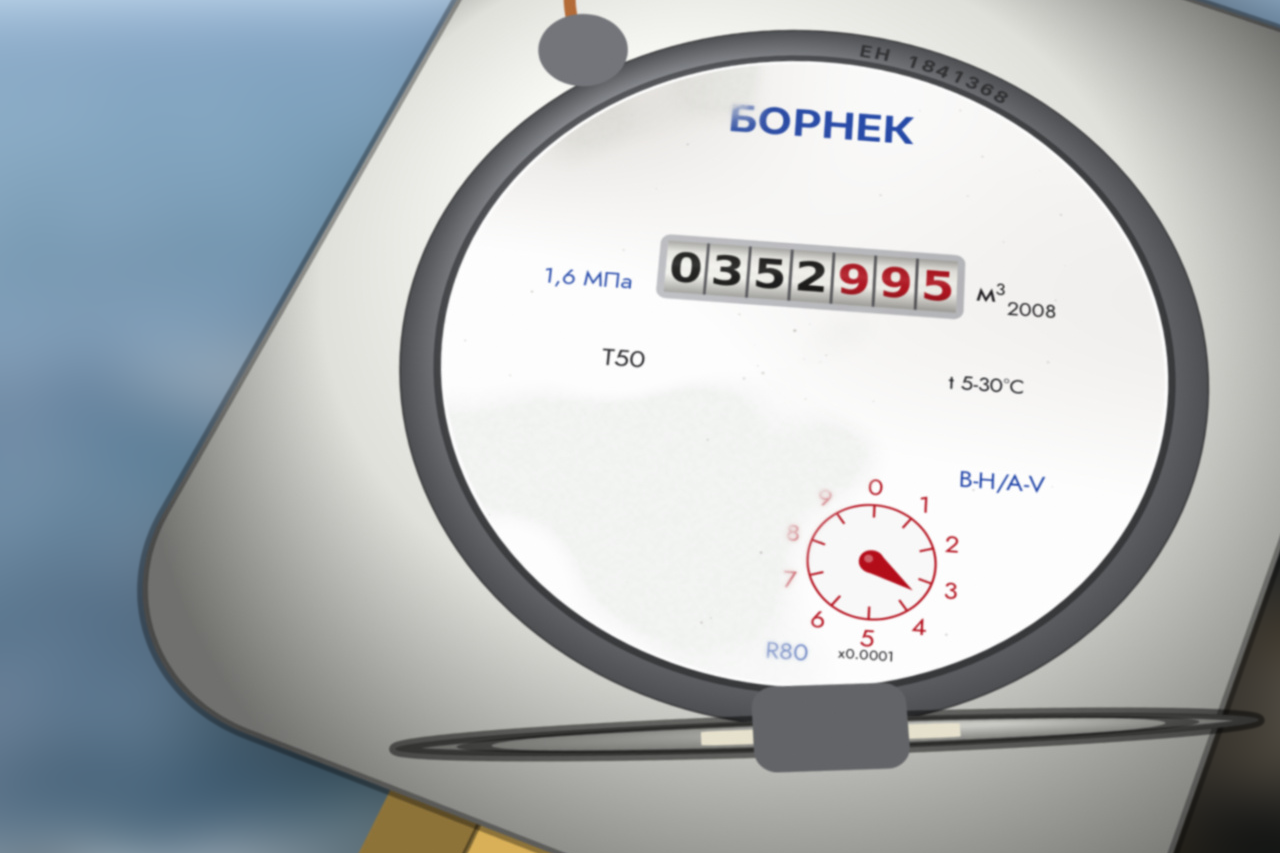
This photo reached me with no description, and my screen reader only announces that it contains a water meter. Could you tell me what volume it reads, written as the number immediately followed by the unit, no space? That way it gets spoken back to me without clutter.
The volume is 352.9953m³
